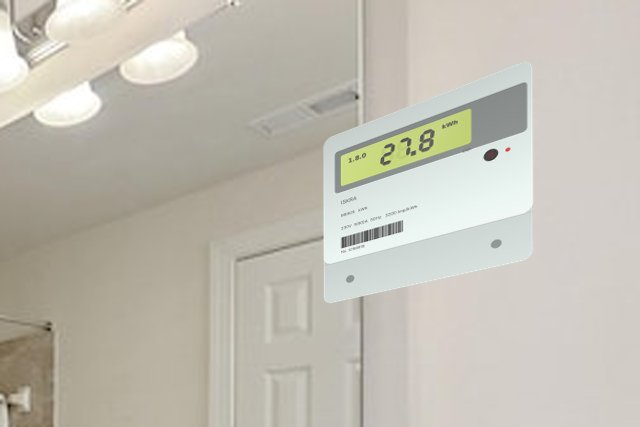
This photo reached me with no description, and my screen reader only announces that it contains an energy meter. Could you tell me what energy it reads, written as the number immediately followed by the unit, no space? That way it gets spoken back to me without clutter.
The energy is 27.8kWh
